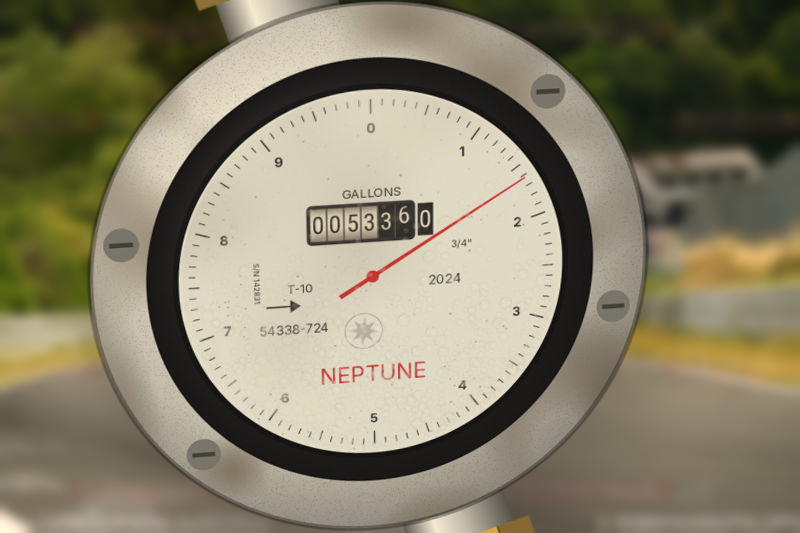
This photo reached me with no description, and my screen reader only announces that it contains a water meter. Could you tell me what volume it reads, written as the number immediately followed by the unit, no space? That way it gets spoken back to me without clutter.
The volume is 53361.6gal
